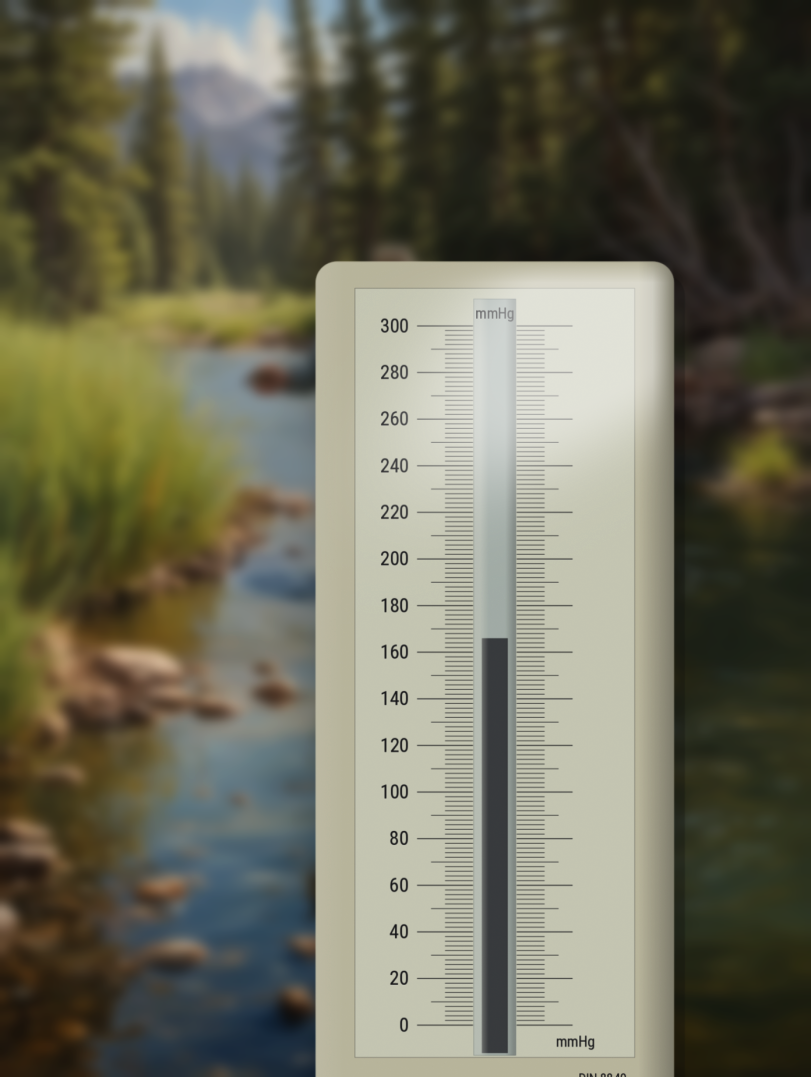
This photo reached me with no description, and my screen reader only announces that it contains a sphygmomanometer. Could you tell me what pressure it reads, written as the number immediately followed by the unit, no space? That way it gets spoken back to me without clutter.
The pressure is 166mmHg
